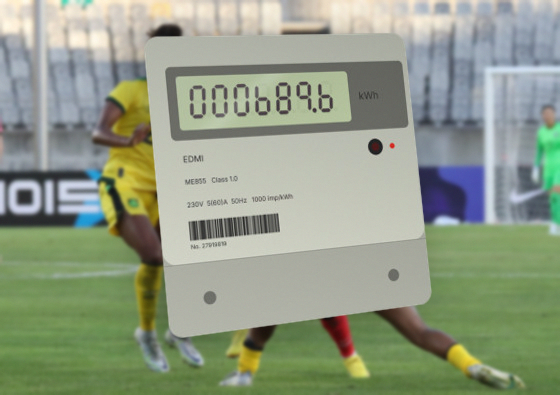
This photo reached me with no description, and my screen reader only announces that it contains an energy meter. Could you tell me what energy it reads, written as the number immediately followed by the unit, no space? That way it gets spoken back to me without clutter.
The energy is 689.6kWh
